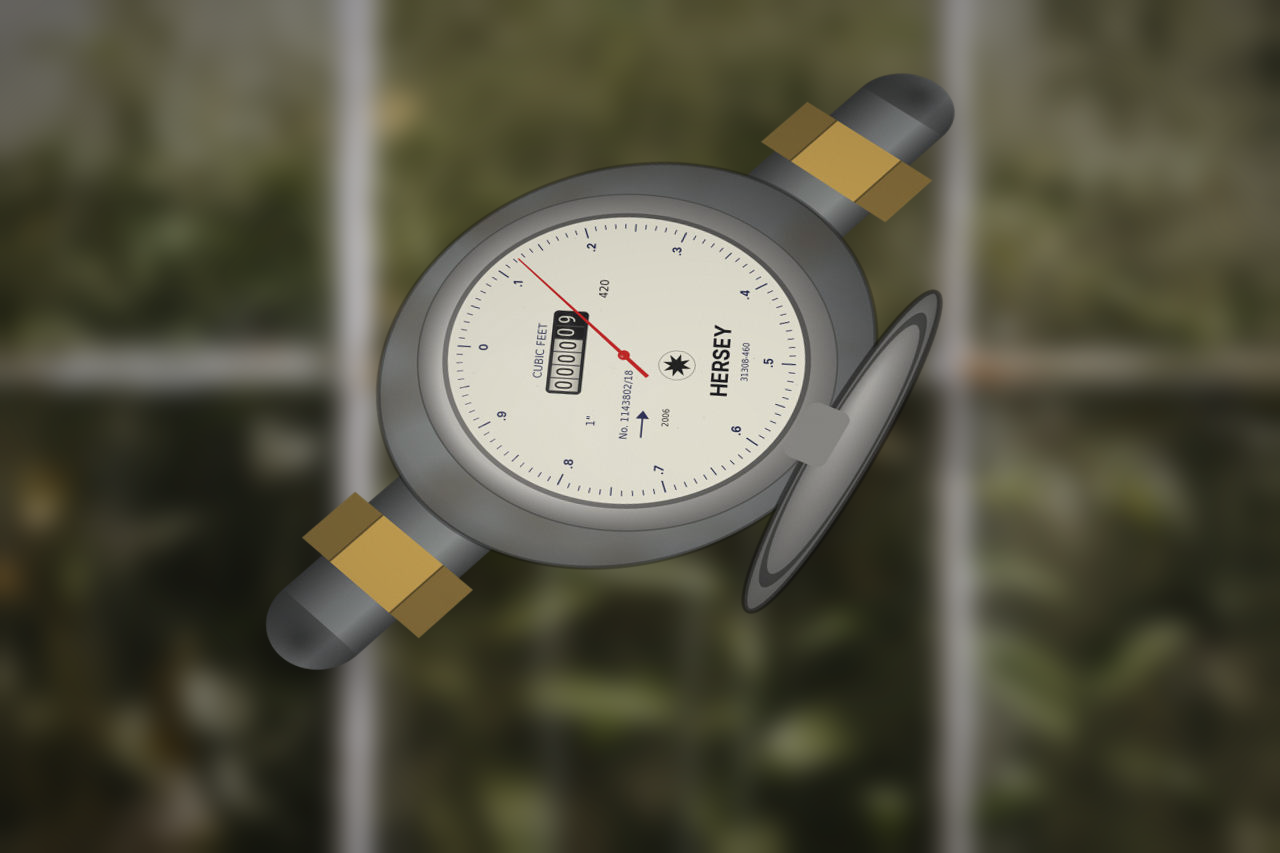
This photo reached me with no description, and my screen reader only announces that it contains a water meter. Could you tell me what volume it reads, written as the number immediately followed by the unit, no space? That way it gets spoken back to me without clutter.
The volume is 9.12ft³
